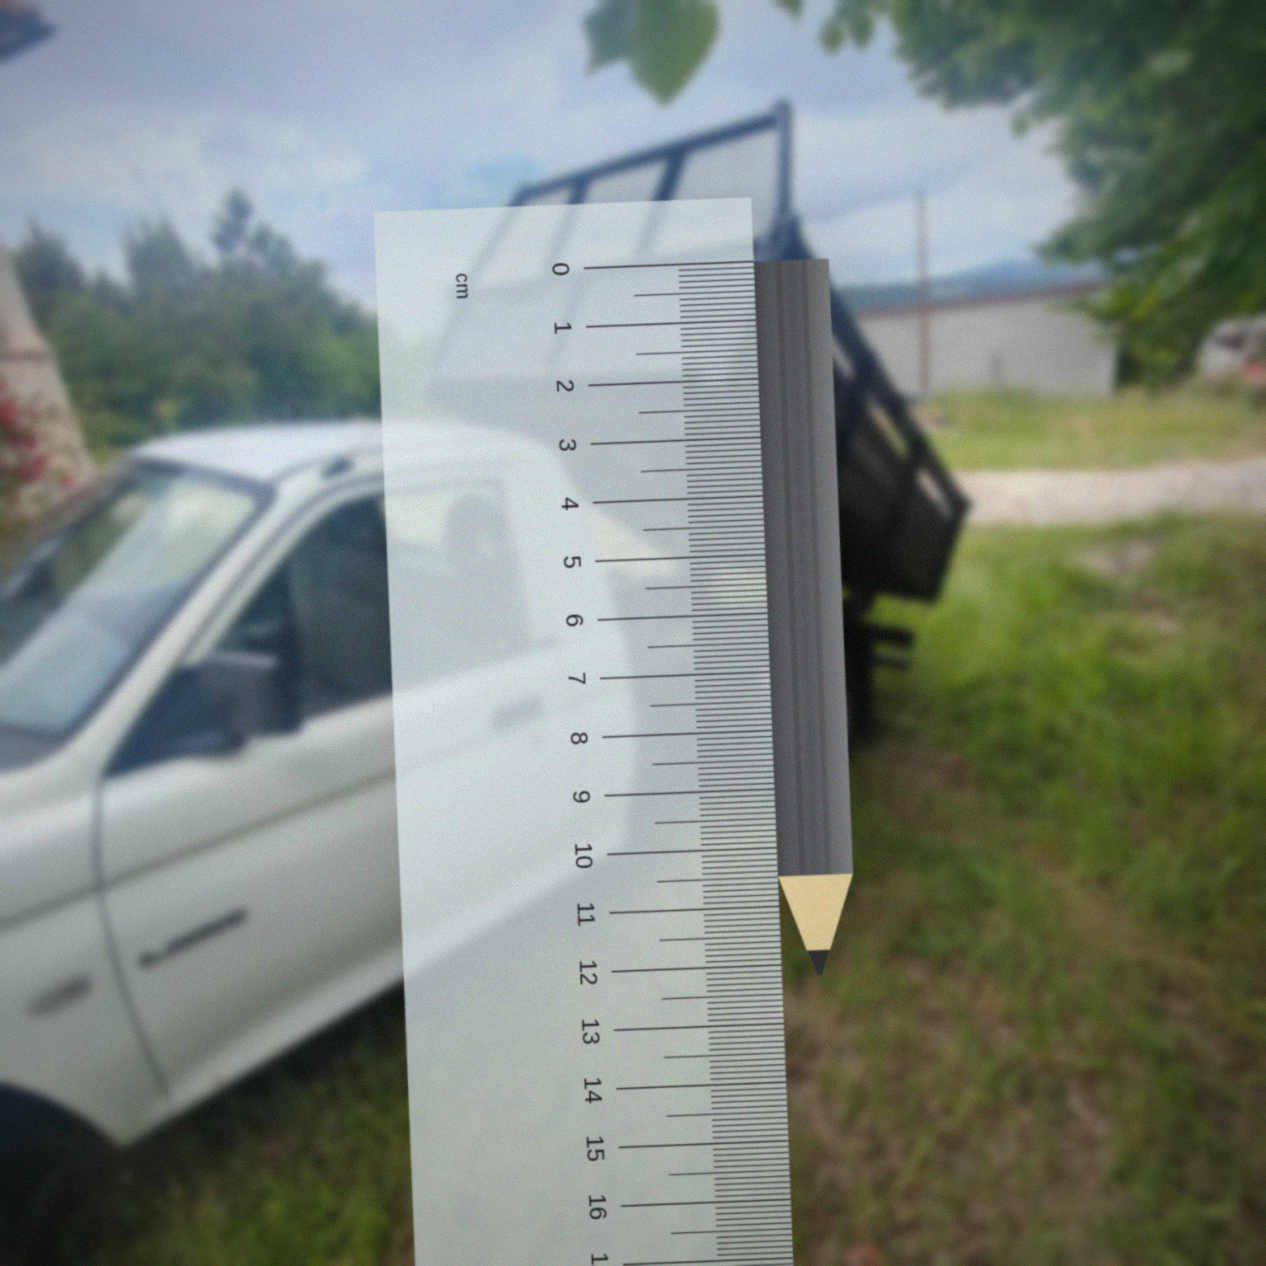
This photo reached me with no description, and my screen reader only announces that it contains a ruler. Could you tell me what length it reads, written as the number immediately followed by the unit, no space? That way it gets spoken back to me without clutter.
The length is 12.2cm
